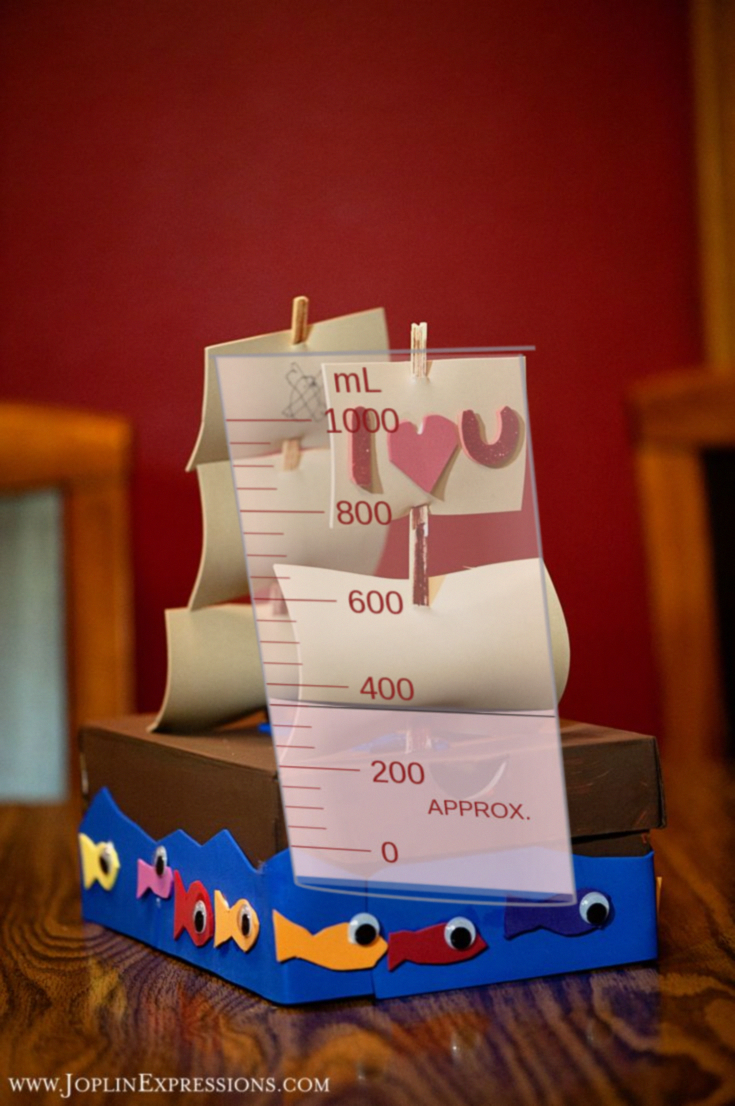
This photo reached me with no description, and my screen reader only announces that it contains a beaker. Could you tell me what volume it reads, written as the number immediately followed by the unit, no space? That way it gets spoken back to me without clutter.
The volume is 350mL
